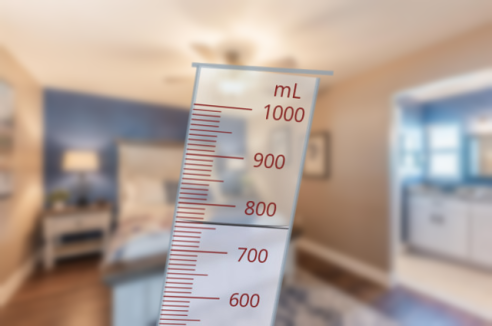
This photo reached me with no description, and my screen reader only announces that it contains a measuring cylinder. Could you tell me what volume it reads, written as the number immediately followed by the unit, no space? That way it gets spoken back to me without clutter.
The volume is 760mL
